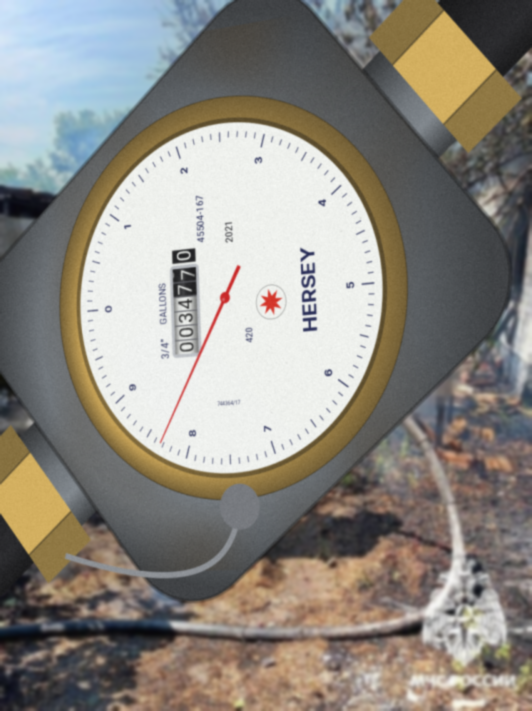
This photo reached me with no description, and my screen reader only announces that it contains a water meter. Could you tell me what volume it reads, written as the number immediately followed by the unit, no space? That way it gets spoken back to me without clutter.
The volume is 34768.3gal
